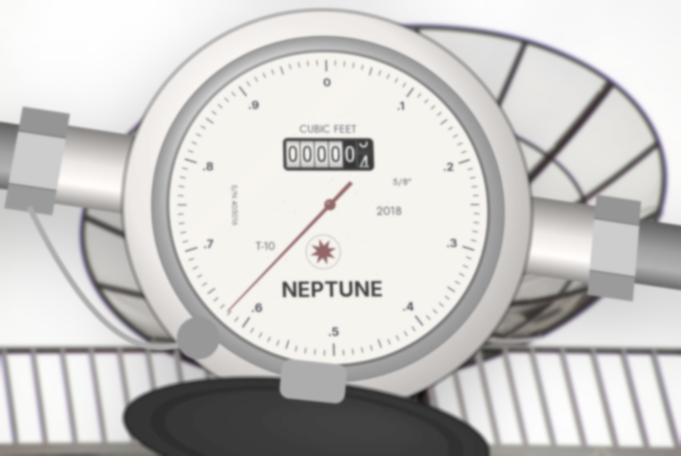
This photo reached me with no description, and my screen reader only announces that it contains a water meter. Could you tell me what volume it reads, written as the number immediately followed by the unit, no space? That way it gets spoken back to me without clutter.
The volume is 3.62ft³
